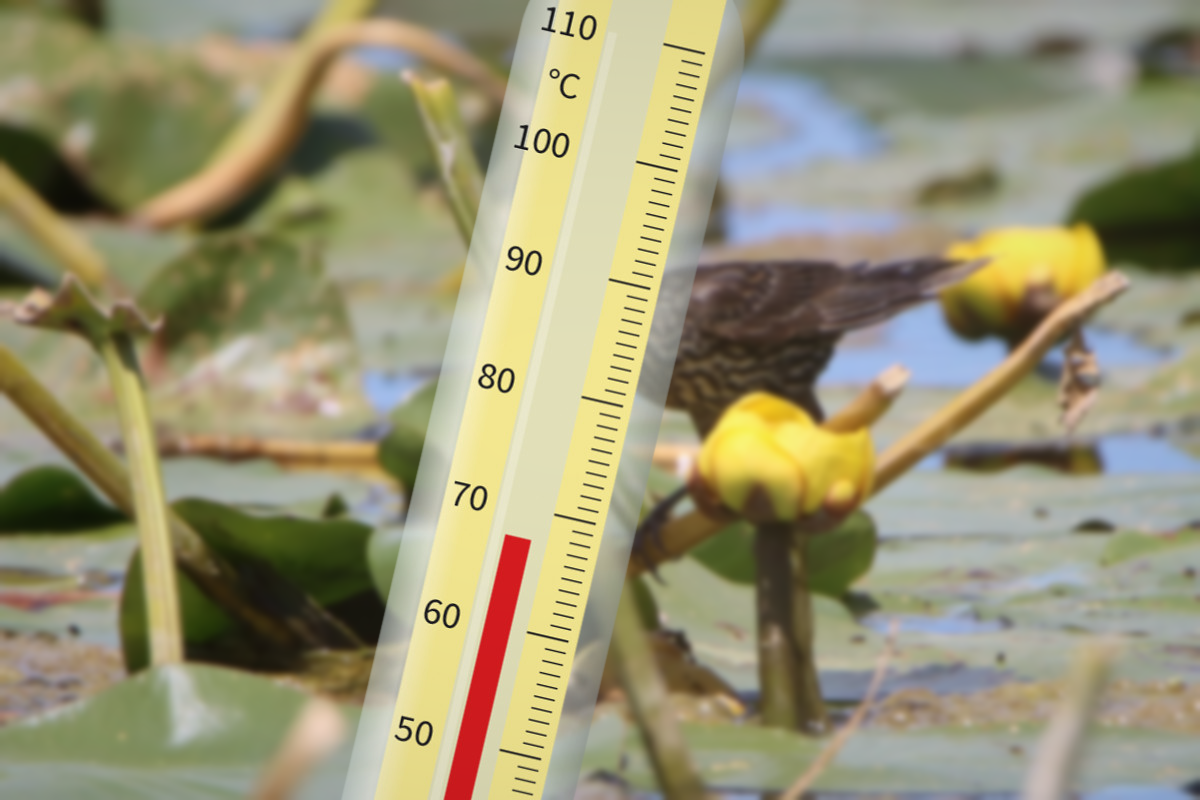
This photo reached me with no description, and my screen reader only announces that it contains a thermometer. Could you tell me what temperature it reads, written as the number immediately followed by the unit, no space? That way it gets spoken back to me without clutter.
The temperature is 67.5°C
